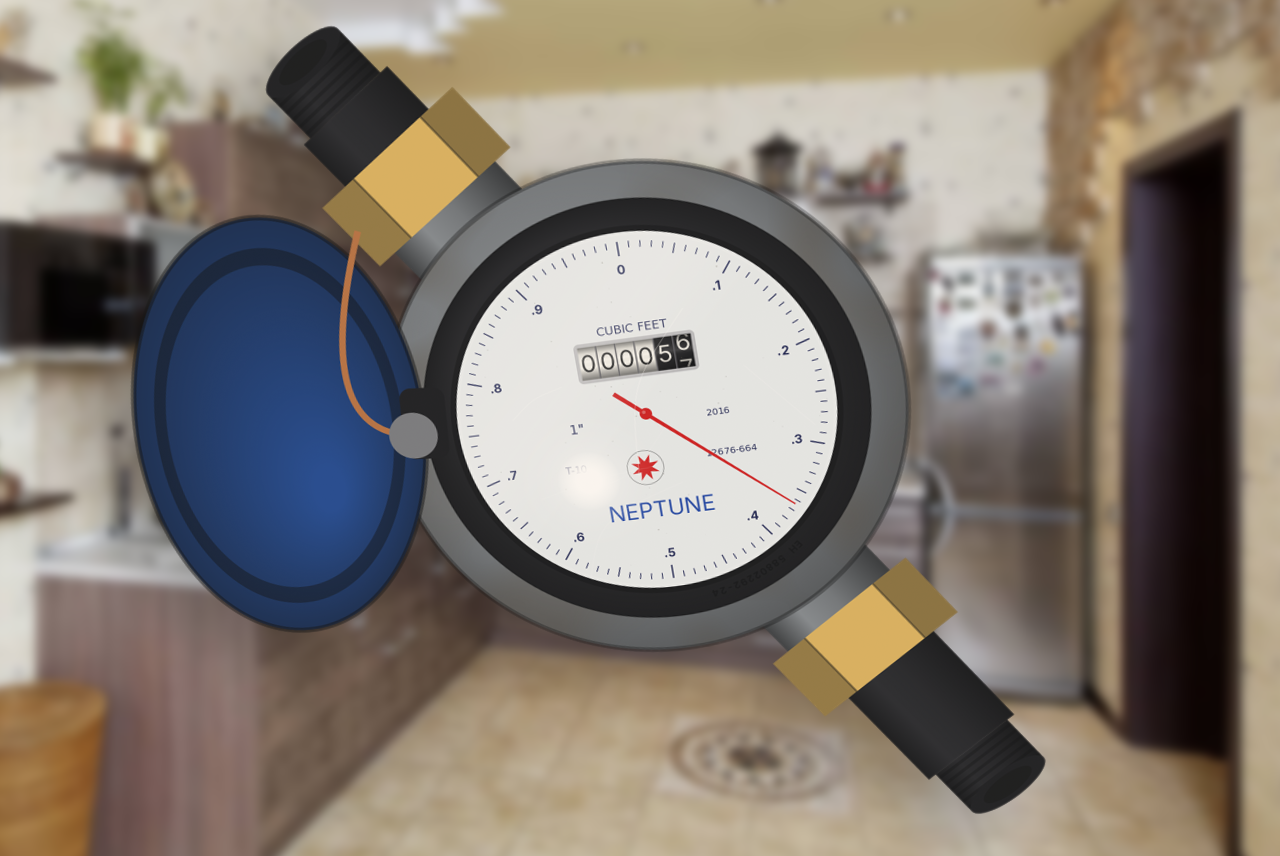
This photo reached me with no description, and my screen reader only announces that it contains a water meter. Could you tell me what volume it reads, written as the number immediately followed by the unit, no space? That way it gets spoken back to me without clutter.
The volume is 56.36ft³
